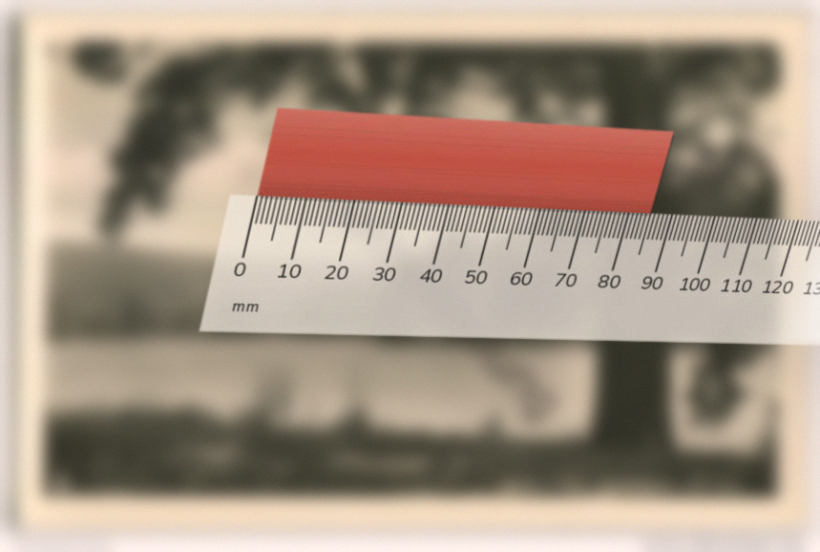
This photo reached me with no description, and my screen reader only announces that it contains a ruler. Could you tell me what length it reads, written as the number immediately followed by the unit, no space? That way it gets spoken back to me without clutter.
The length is 85mm
